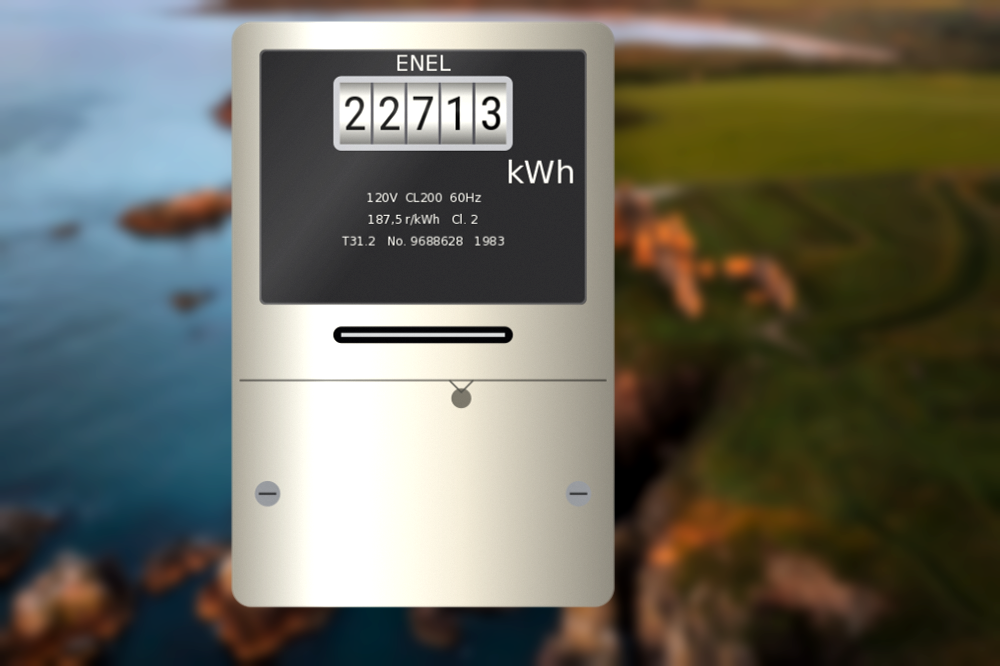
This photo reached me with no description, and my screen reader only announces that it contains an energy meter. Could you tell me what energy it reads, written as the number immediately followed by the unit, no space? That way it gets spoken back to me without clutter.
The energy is 22713kWh
